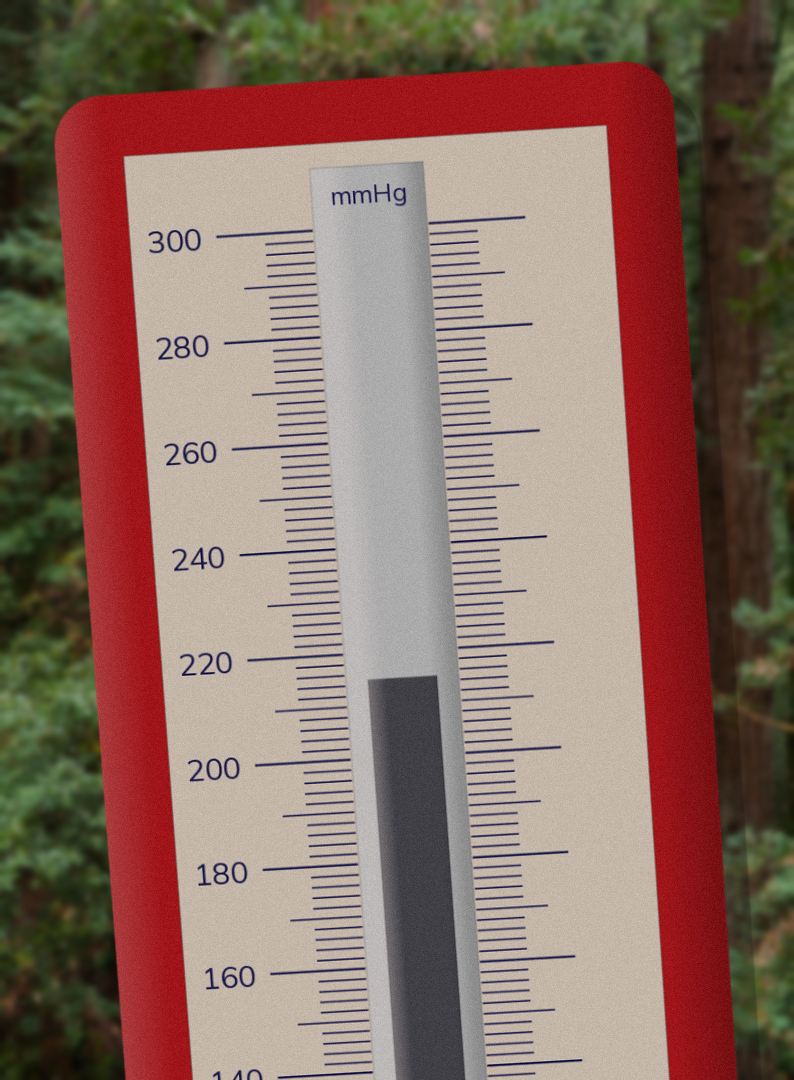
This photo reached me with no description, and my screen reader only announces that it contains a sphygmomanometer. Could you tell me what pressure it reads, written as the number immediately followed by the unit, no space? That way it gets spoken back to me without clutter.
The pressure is 215mmHg
